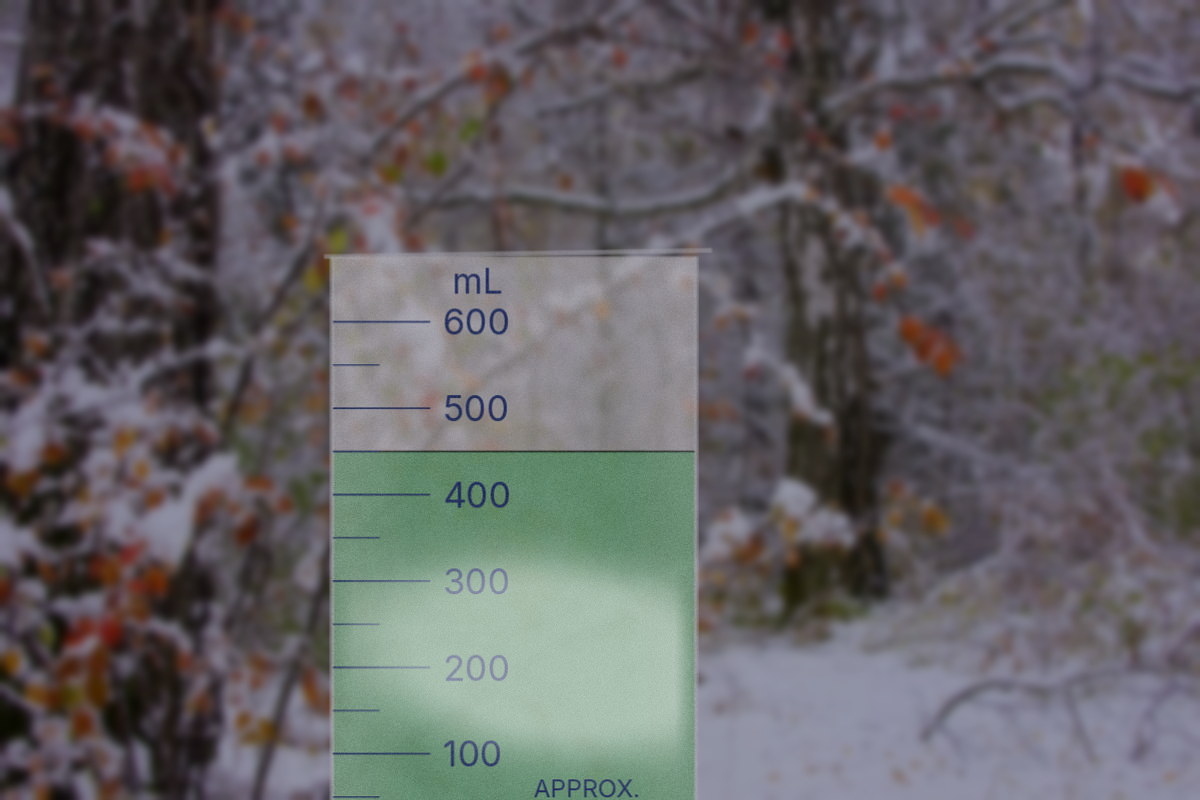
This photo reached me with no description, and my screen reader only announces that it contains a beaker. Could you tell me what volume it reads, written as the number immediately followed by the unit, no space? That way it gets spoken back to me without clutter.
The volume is 450mL
